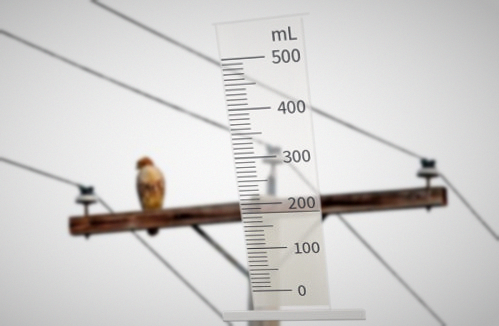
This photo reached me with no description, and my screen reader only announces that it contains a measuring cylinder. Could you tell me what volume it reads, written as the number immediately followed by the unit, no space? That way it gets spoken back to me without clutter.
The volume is 180mL
